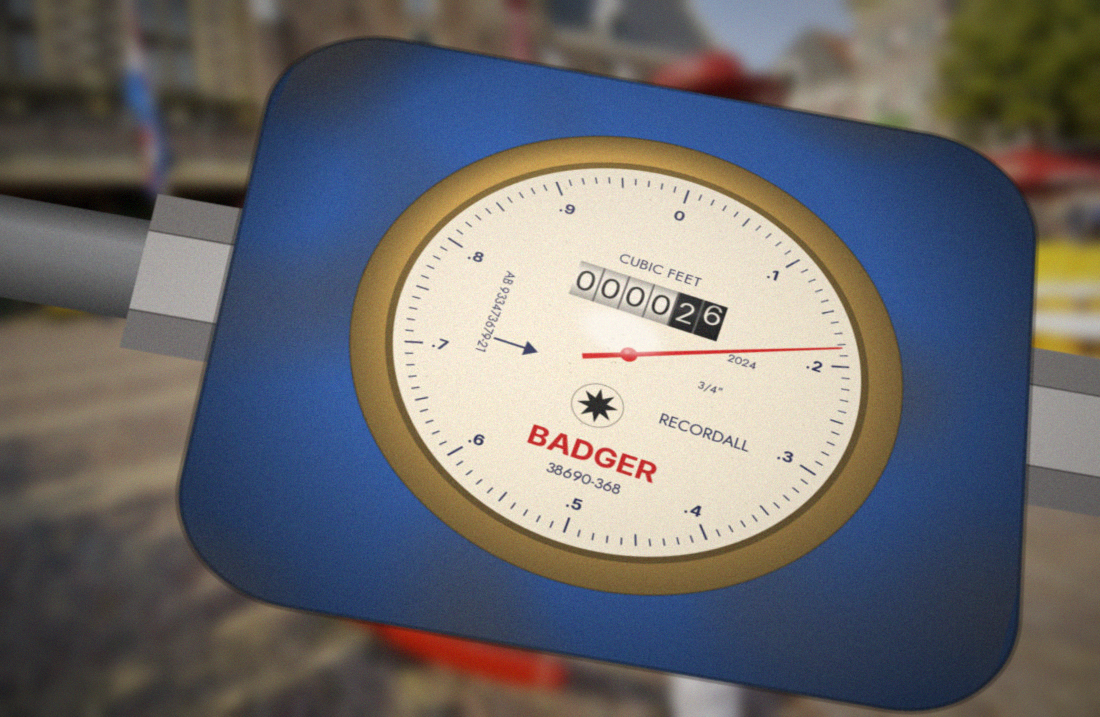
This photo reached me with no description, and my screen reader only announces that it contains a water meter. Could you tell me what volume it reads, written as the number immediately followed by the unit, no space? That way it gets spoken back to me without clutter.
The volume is 26.18ft³
